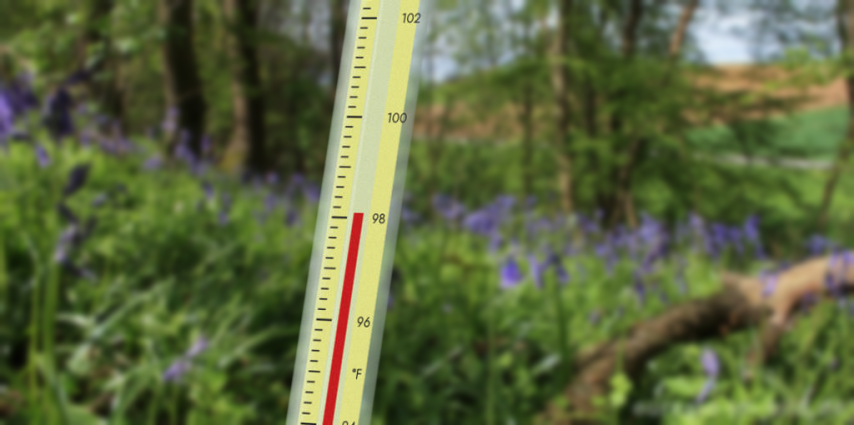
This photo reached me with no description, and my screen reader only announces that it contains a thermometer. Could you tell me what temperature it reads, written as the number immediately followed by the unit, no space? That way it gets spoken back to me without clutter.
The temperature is 98.1°F
